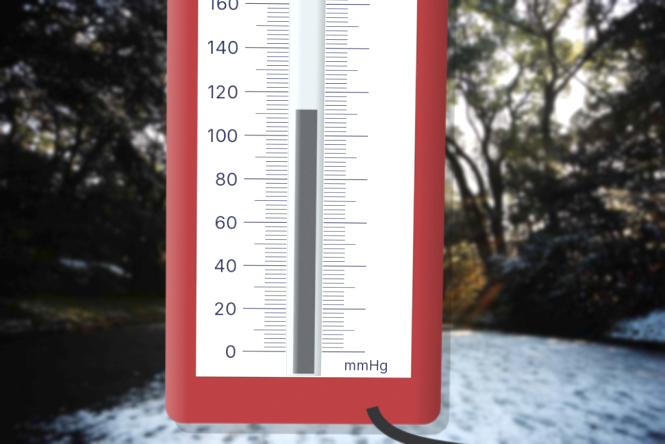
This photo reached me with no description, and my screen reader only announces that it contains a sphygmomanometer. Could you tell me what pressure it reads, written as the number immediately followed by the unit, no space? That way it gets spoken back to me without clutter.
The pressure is 112mmHg
